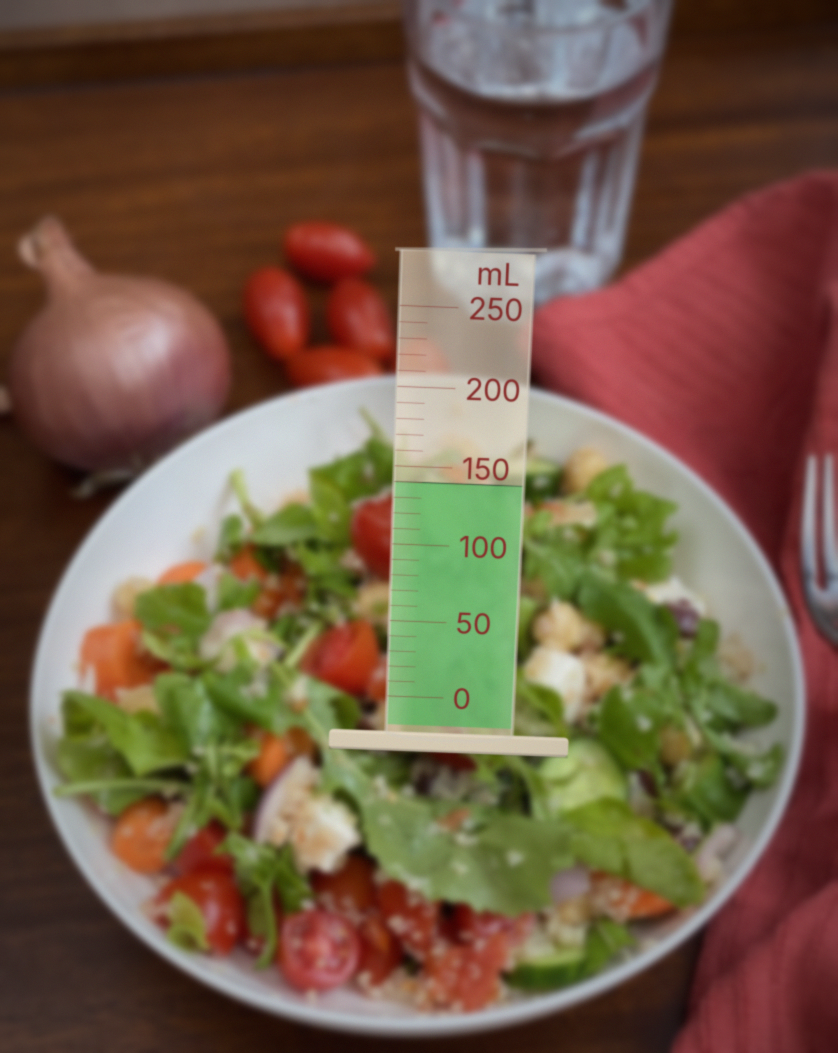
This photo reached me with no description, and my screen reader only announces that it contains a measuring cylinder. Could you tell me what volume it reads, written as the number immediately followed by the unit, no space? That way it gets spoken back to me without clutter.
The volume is 140mL
